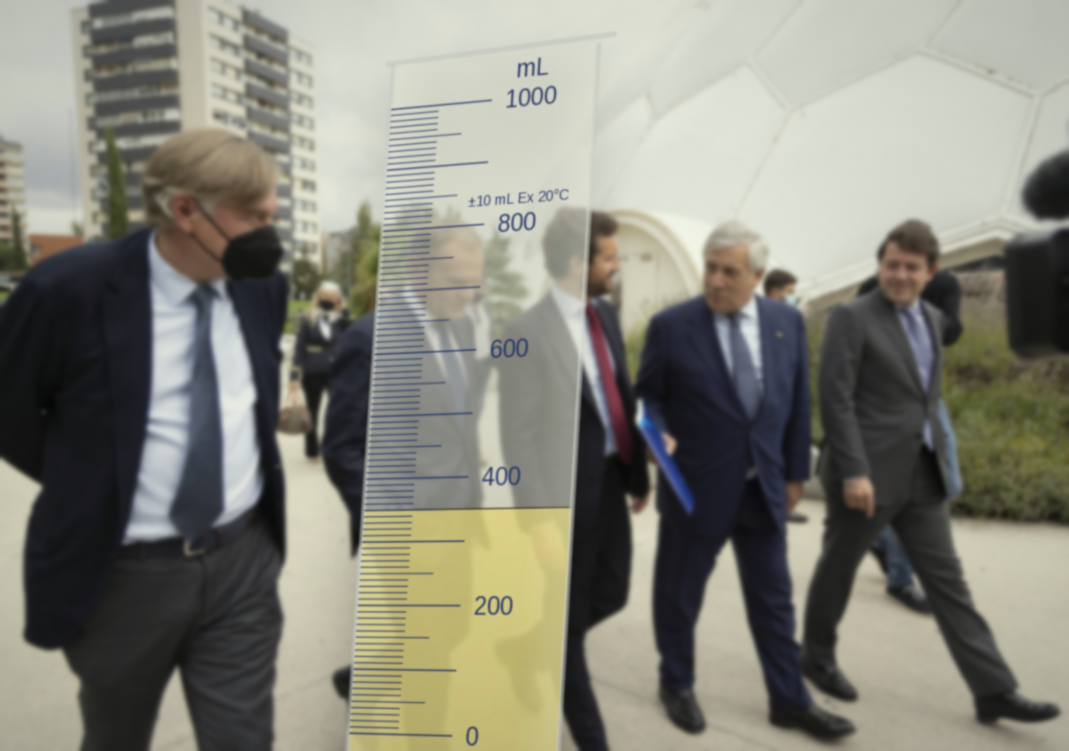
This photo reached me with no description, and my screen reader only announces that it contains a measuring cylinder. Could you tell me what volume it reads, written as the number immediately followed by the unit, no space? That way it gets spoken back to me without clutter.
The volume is 350mL
